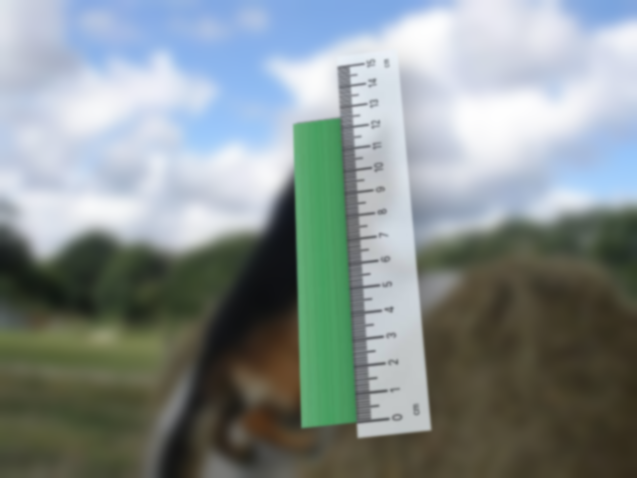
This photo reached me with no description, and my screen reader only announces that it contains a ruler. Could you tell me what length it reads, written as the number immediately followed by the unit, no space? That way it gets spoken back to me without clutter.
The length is 12.5cm
